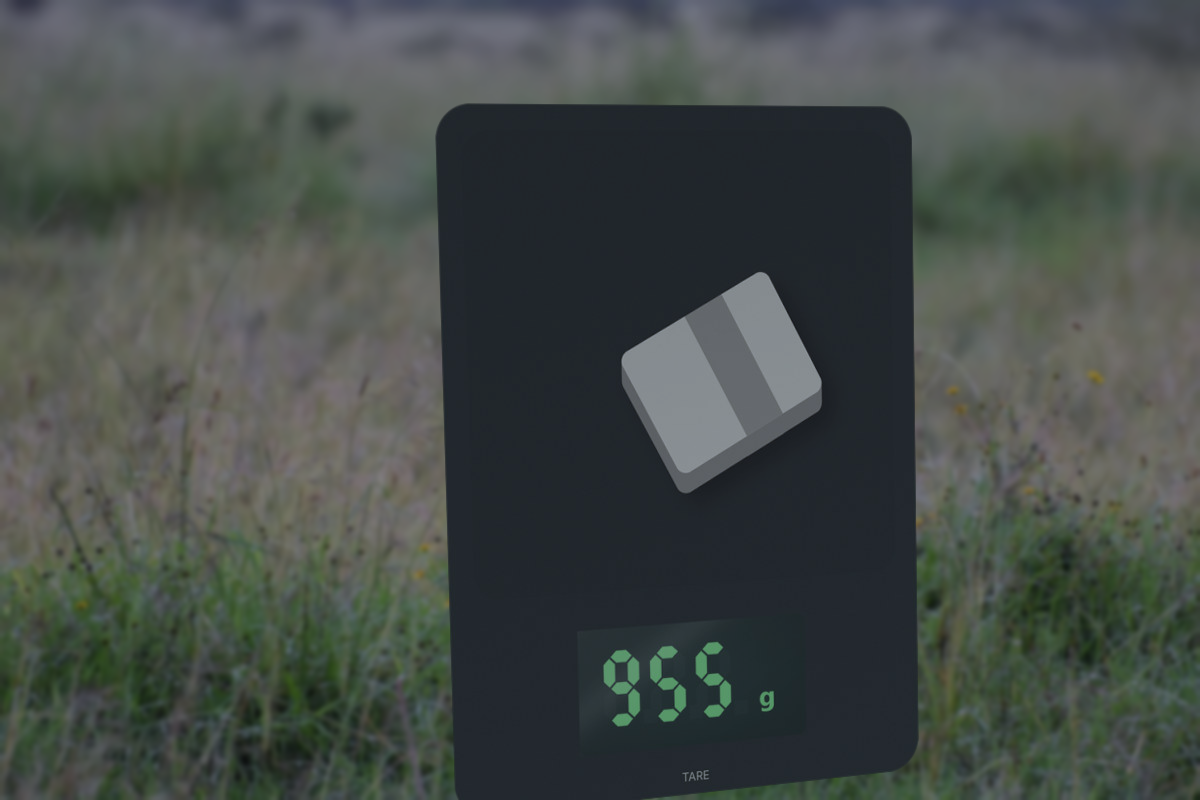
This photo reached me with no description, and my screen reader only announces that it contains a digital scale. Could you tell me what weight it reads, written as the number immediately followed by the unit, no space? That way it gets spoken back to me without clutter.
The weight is 955g
